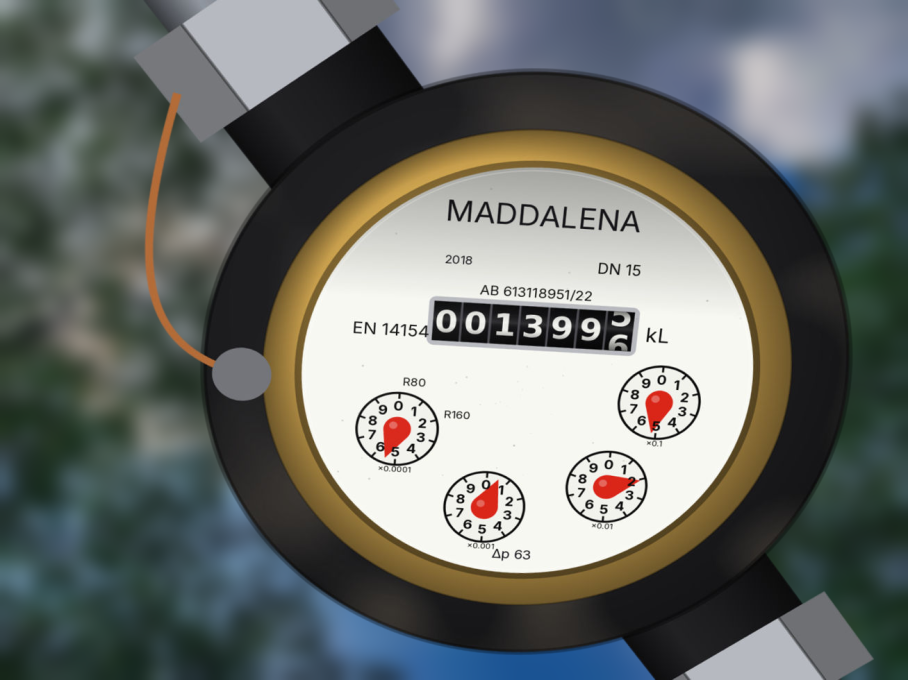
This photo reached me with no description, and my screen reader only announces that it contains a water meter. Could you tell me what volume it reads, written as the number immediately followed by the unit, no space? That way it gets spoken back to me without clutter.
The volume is 13995.5205kL
